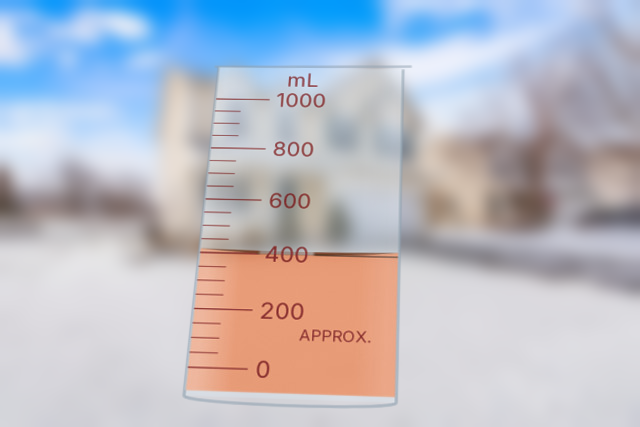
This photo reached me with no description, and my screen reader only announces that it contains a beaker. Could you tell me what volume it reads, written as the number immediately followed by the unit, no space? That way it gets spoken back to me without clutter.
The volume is 400mL
